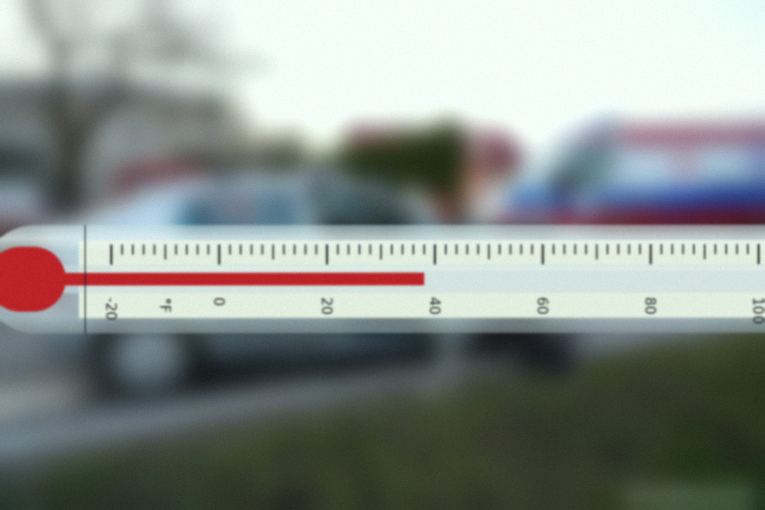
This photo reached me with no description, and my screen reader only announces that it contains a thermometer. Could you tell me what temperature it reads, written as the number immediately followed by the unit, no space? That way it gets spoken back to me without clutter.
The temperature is 38°F
